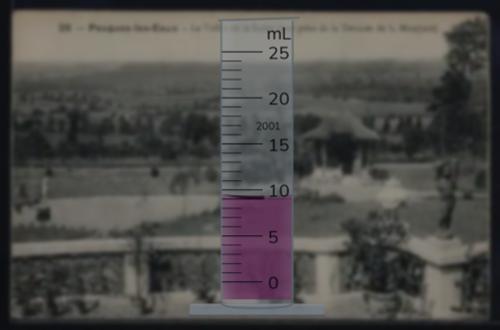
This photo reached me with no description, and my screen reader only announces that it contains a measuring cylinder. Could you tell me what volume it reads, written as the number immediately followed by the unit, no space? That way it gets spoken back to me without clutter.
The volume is 9mL
